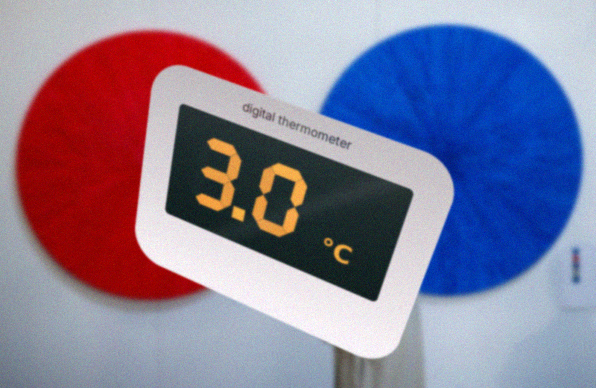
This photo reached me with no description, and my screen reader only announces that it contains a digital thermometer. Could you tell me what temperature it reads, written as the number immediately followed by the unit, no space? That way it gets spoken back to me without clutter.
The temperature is 3.0°C
